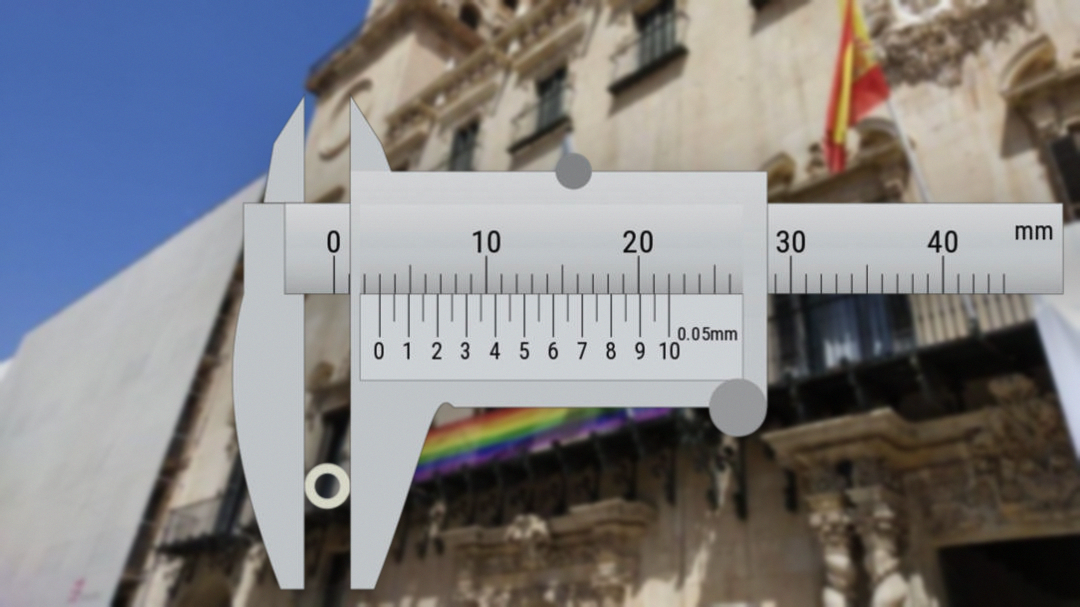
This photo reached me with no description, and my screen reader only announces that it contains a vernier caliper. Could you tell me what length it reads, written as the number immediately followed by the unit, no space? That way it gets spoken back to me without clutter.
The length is 3.0mm
